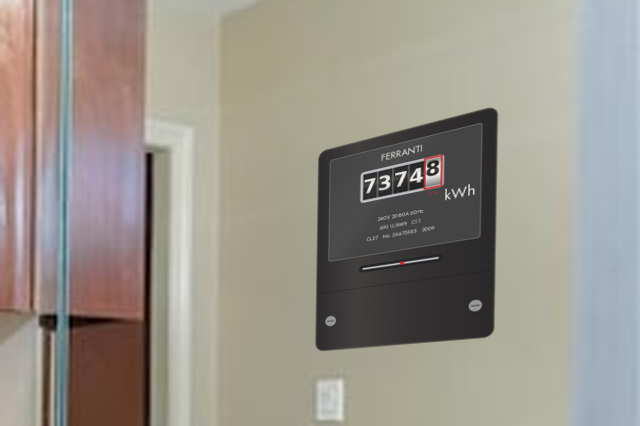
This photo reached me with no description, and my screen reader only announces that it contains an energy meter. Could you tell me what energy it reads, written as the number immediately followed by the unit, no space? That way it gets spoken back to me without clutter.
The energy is 7374.8kWh
